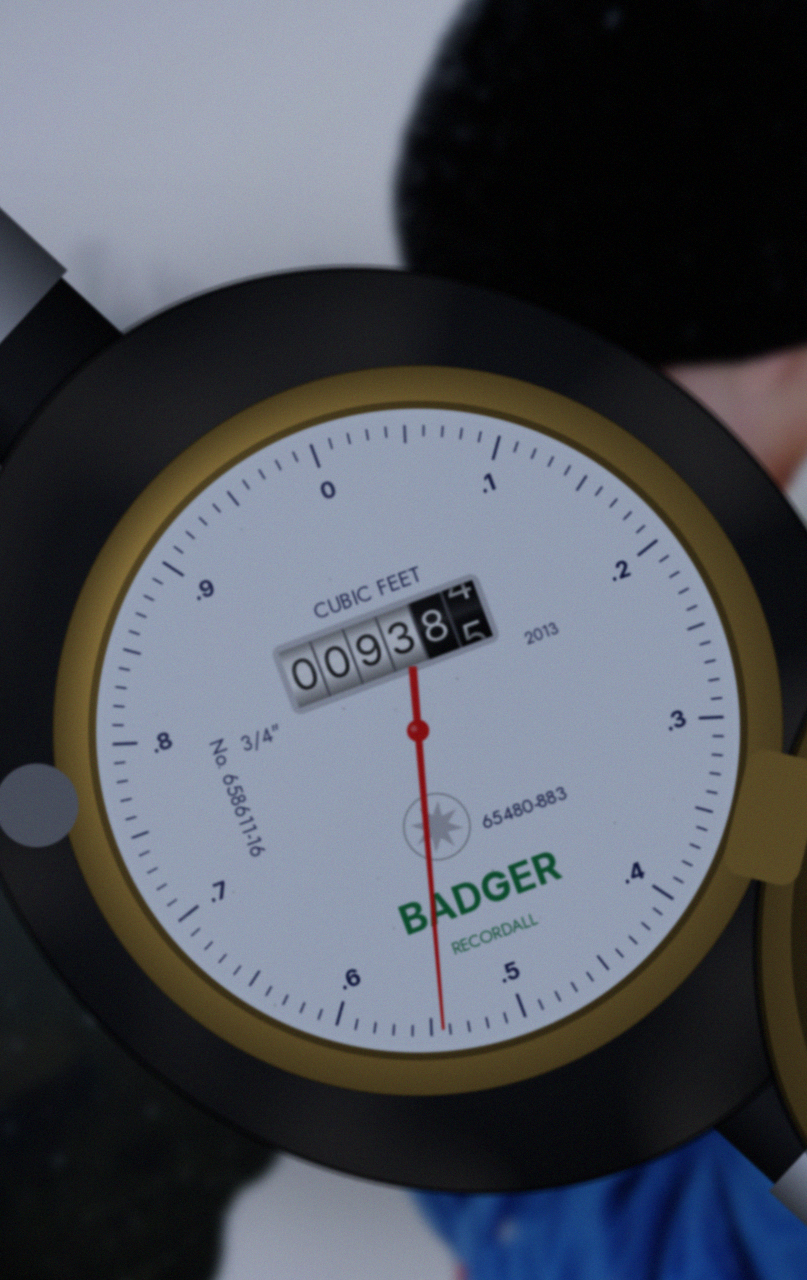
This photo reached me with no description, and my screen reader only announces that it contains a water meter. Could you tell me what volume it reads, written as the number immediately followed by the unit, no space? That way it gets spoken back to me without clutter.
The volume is 9384.54ft³
